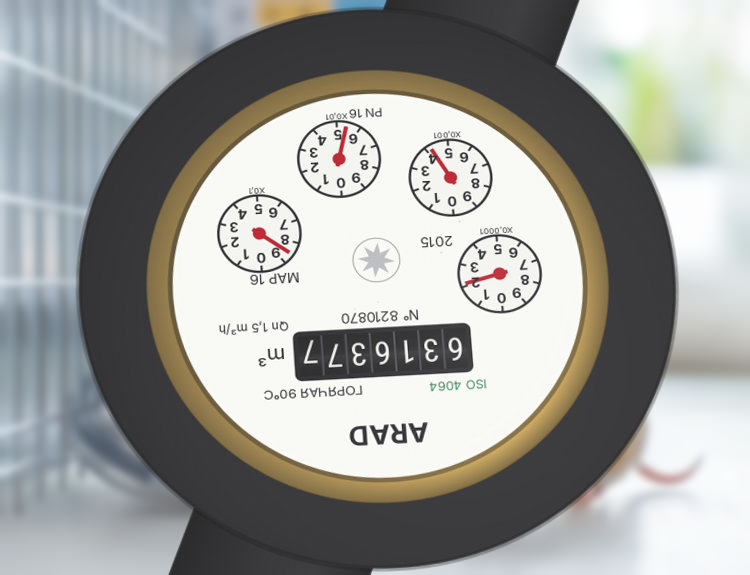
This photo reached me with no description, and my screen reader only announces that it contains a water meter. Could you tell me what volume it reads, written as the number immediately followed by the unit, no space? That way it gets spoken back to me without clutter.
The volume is 6316376.8542m³
